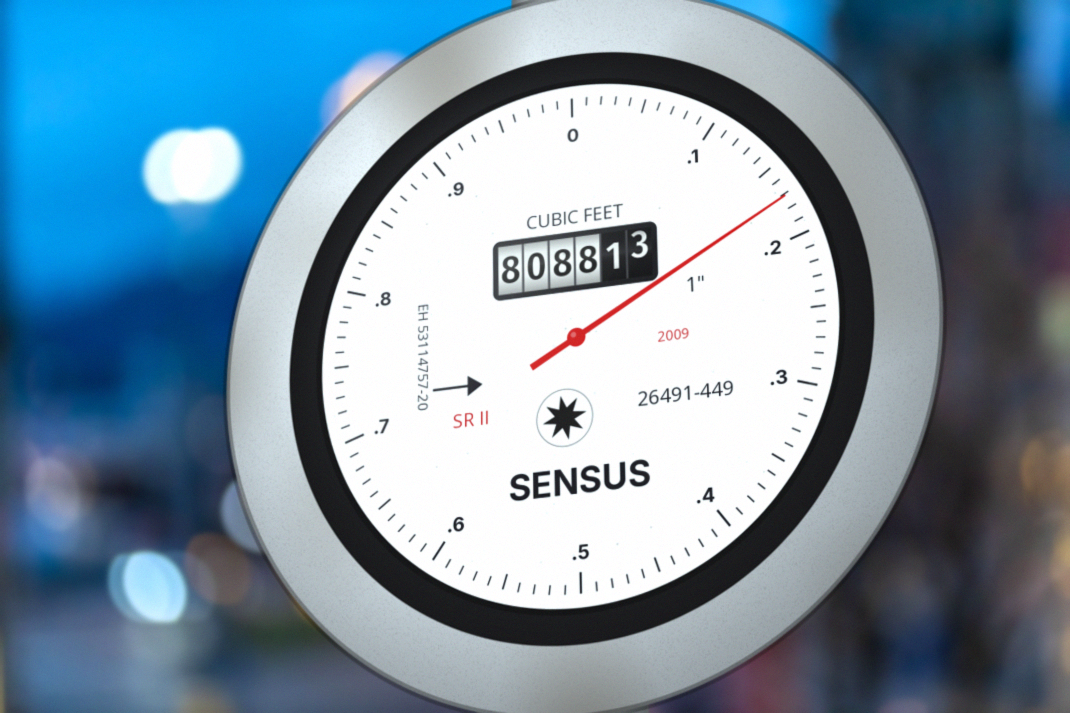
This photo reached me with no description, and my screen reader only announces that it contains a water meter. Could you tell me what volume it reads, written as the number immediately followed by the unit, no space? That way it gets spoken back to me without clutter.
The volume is 808813.17ft³
